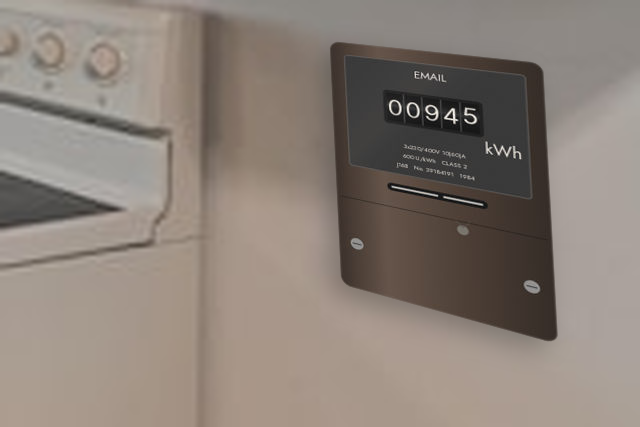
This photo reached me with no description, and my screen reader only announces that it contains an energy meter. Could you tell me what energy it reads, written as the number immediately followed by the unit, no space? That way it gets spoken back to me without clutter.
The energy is 945kWh
